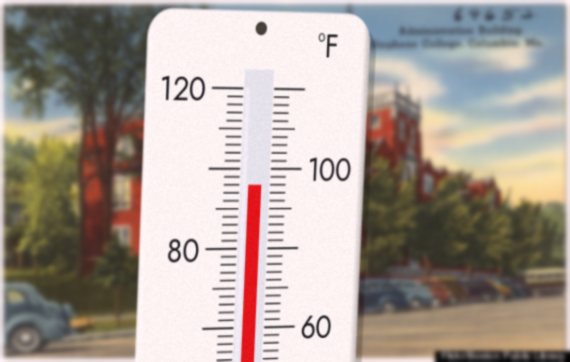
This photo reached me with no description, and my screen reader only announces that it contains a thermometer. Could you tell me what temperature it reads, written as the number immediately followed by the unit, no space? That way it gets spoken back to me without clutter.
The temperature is 96°F
